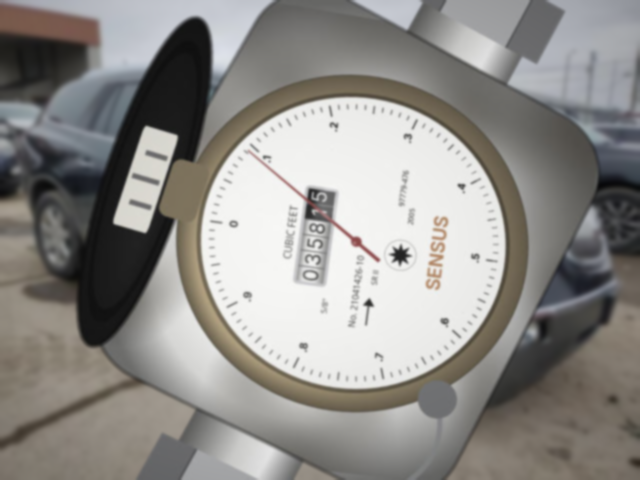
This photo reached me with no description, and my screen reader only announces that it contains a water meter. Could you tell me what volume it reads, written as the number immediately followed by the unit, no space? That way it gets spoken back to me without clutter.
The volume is 35815.09ft³
